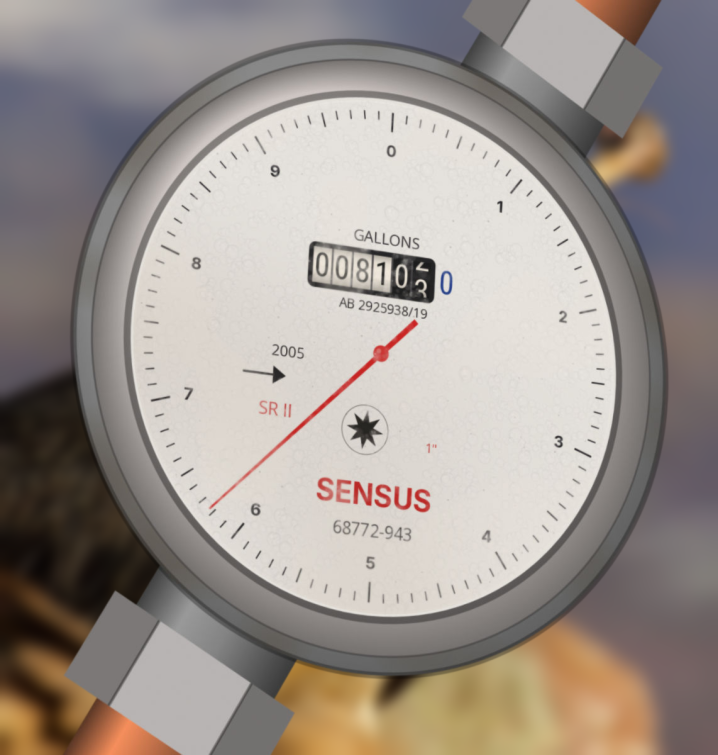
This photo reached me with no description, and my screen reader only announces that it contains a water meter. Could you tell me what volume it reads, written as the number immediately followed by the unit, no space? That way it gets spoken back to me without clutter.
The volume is 81026.2gal
